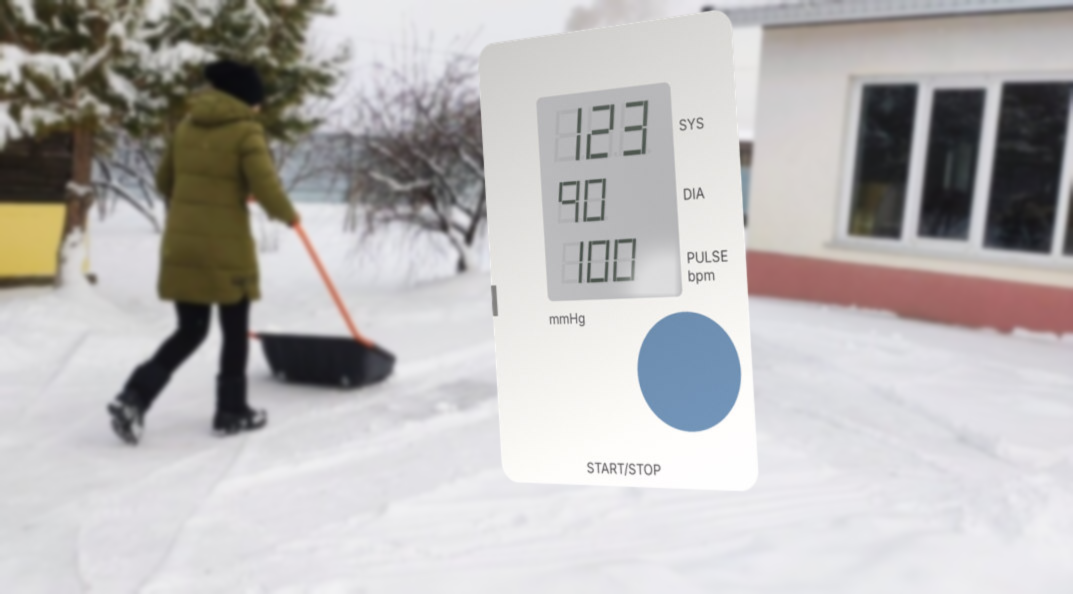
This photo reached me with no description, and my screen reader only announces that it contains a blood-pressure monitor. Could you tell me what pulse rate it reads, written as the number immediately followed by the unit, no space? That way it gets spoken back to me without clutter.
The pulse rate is 100bpm
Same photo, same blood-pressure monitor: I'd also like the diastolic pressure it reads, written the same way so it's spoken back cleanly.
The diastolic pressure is 90mmHg
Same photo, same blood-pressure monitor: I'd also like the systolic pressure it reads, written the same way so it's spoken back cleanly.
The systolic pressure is 123mmHg
